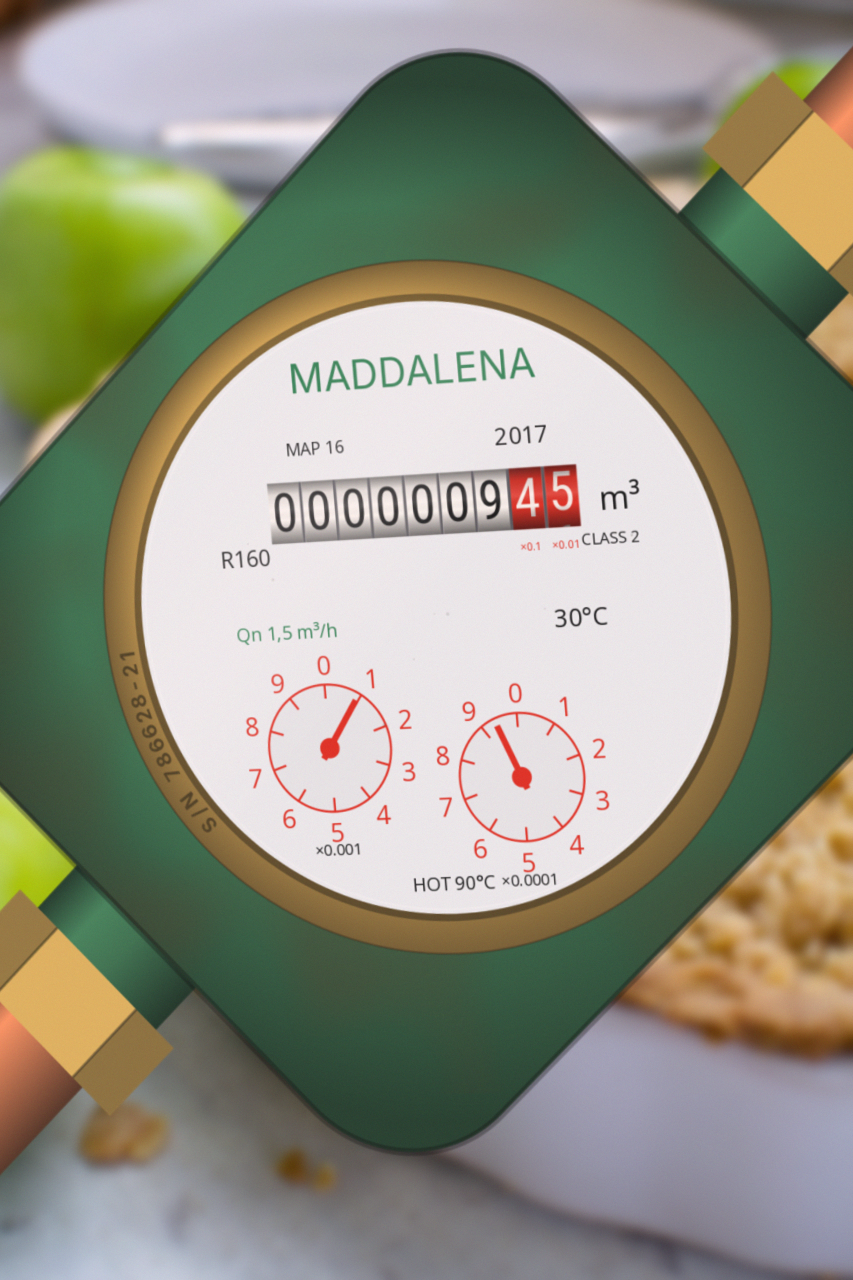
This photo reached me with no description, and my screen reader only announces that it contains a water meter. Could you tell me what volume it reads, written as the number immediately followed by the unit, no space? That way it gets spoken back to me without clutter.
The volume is 9.4509m³
